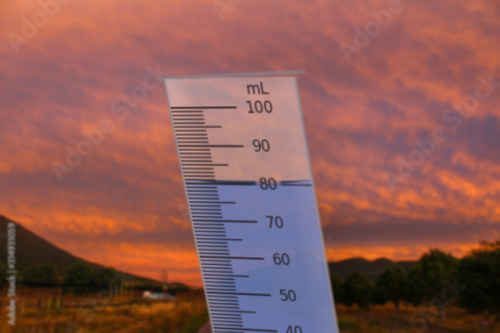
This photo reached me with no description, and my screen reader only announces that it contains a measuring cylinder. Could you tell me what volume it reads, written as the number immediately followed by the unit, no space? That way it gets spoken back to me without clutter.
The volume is 80mL
